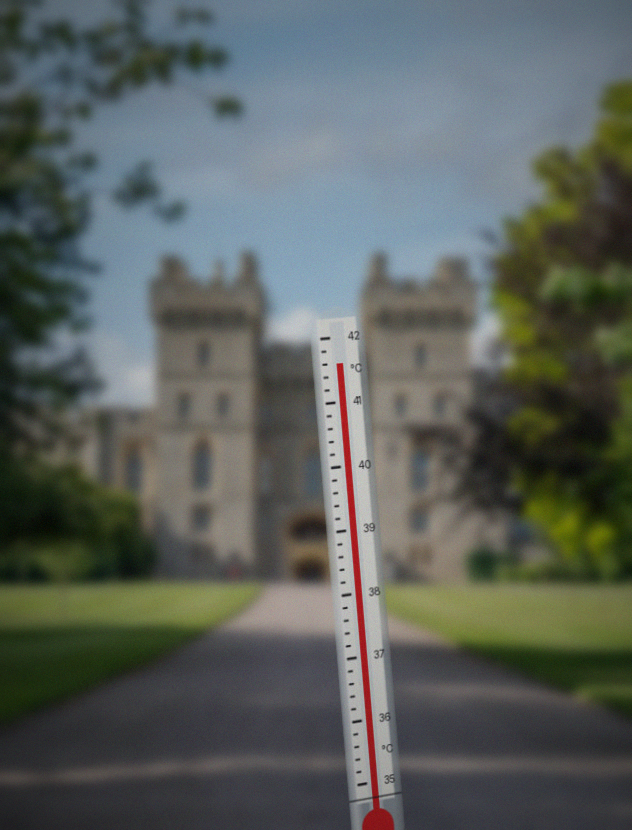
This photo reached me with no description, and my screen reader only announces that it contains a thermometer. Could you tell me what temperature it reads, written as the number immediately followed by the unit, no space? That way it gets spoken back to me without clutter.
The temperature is 41.6°C
